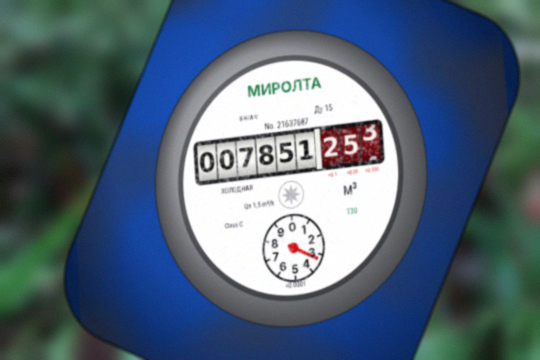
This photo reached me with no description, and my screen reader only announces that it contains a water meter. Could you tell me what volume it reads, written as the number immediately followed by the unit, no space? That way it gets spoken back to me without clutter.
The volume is 7851.2533m³
